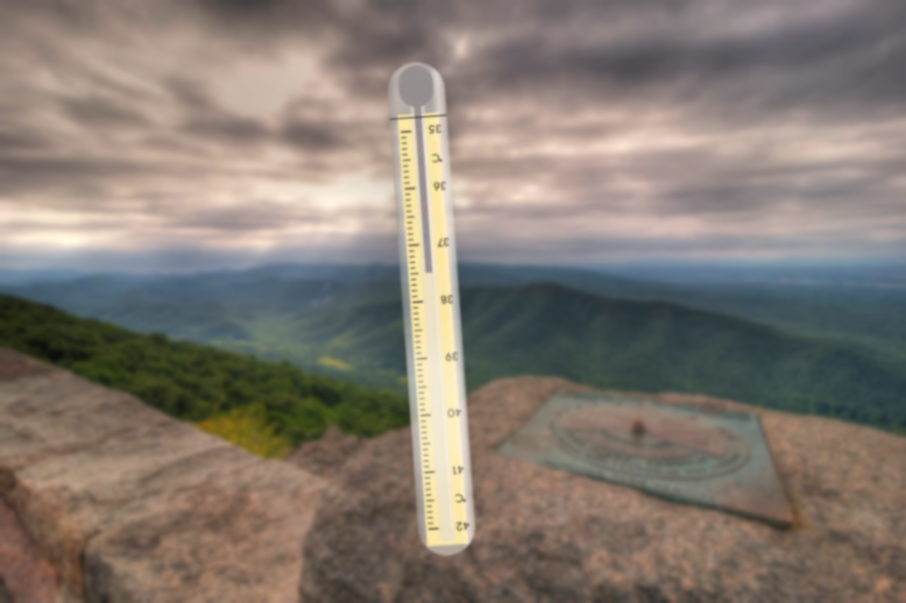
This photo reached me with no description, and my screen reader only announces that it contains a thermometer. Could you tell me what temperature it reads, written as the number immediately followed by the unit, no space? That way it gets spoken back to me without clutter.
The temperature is 37.5°C
